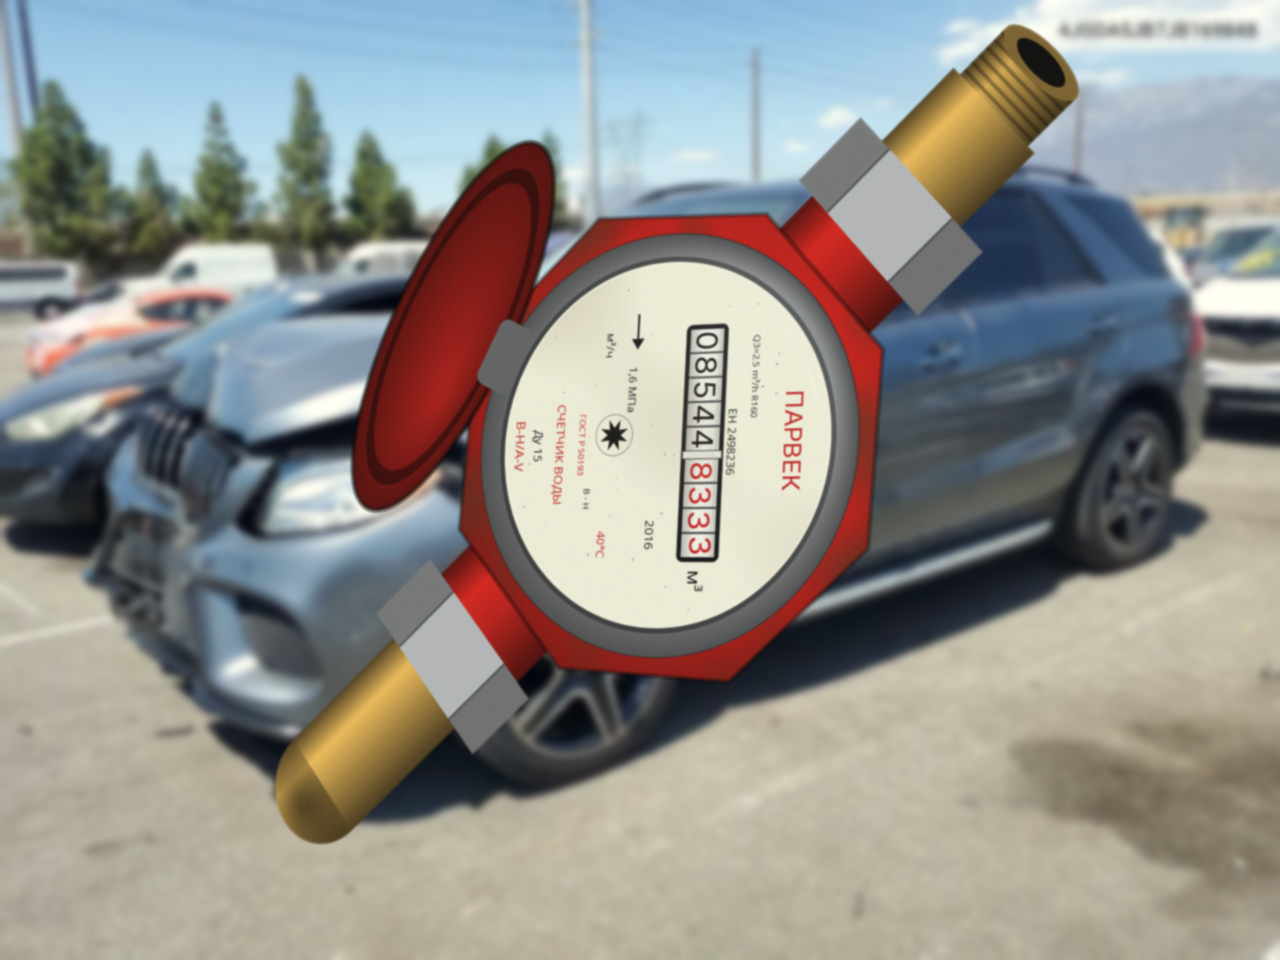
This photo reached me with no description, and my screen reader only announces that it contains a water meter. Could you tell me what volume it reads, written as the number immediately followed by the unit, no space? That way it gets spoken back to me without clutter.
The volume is 8544.8333m³
